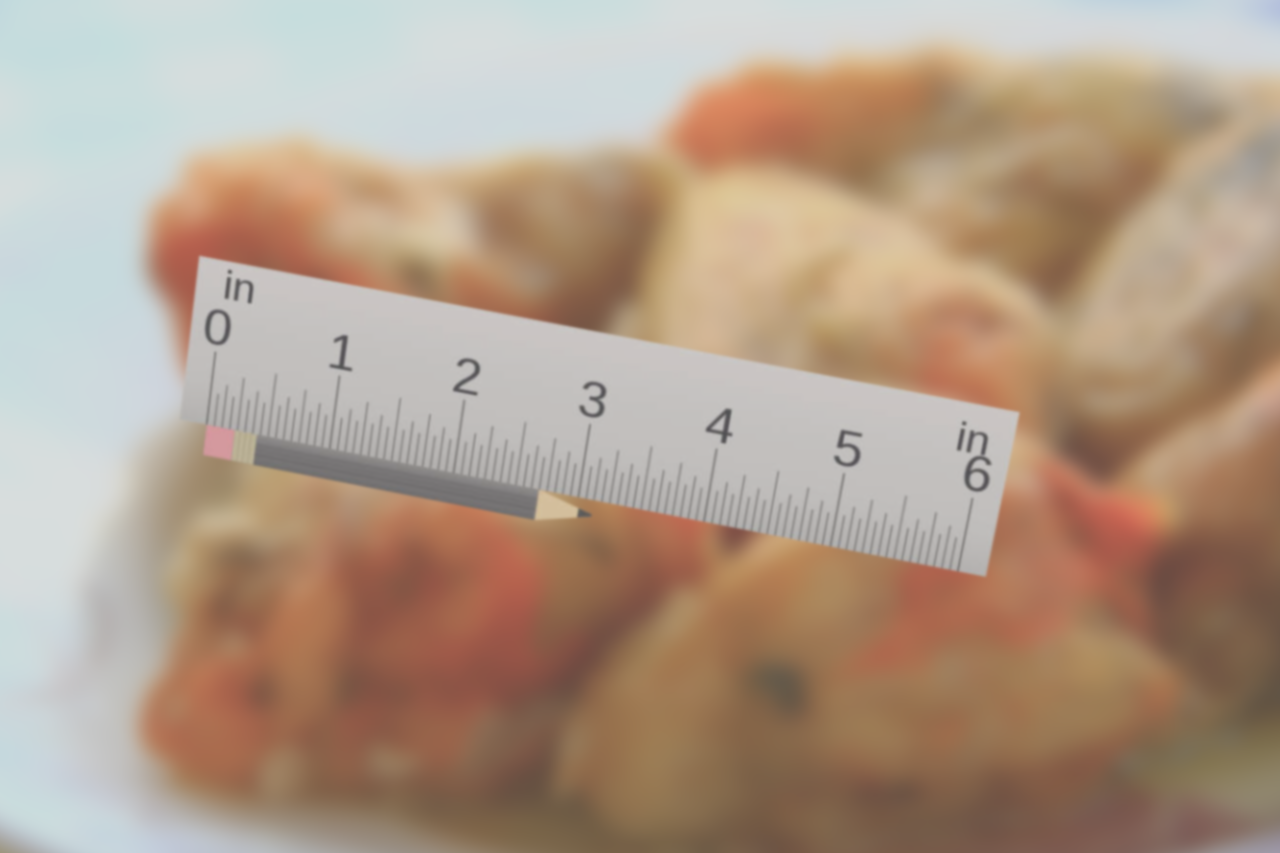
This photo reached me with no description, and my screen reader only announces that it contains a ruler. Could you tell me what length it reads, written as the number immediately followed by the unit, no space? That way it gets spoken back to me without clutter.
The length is 3.125in
